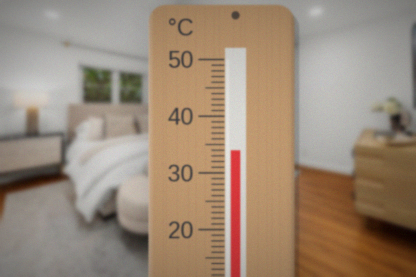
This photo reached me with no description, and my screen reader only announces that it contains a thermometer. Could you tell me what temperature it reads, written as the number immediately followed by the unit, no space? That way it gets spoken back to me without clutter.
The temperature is 34°C
